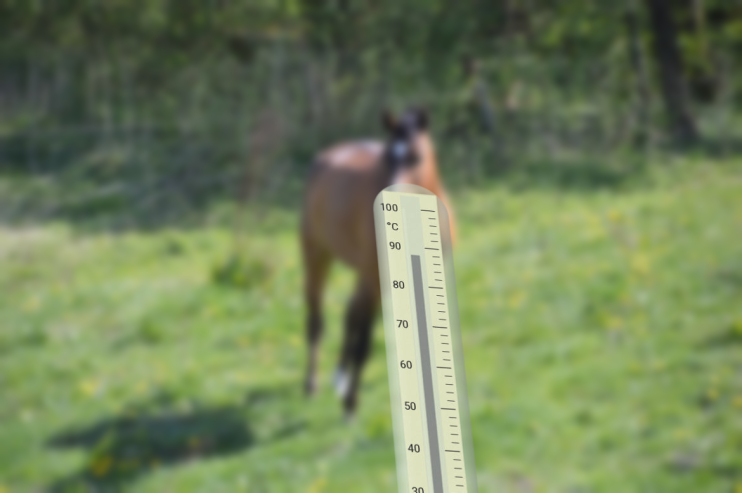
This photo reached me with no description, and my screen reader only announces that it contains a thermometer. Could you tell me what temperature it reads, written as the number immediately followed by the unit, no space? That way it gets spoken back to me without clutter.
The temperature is 88°C
